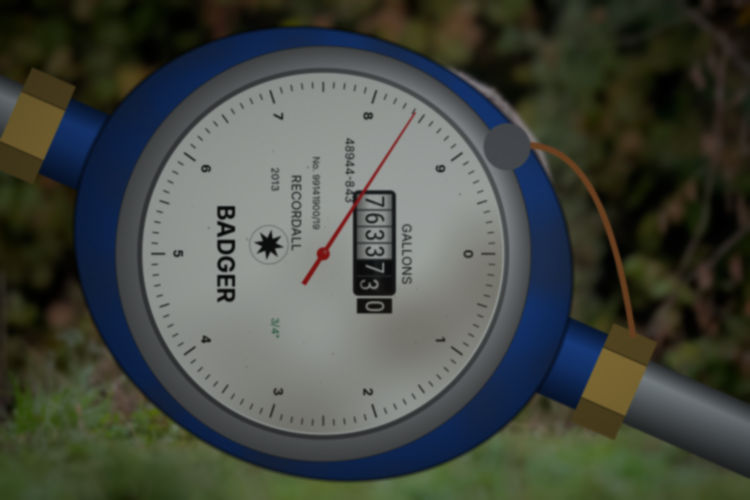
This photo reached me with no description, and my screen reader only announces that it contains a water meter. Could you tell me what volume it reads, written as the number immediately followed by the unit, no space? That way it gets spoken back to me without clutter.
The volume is 7633728.4gal
